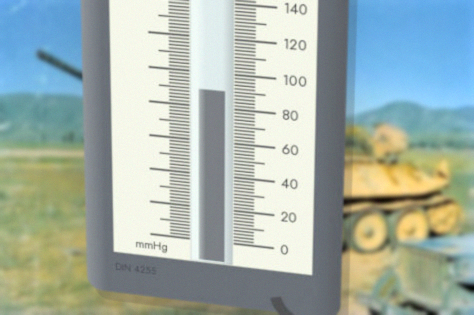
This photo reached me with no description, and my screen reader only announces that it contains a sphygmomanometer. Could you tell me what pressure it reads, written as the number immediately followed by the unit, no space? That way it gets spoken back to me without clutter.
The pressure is 90mmHg
